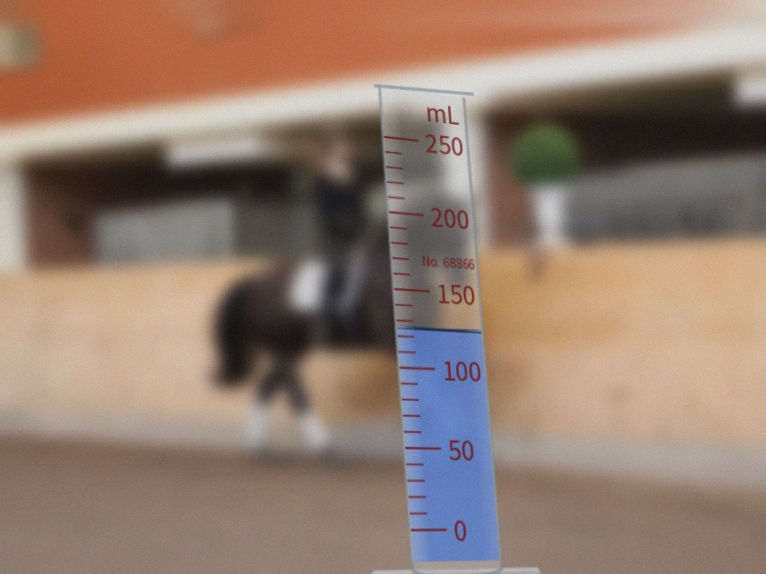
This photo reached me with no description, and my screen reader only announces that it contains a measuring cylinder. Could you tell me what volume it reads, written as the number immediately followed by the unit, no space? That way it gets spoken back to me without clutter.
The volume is 125mL
